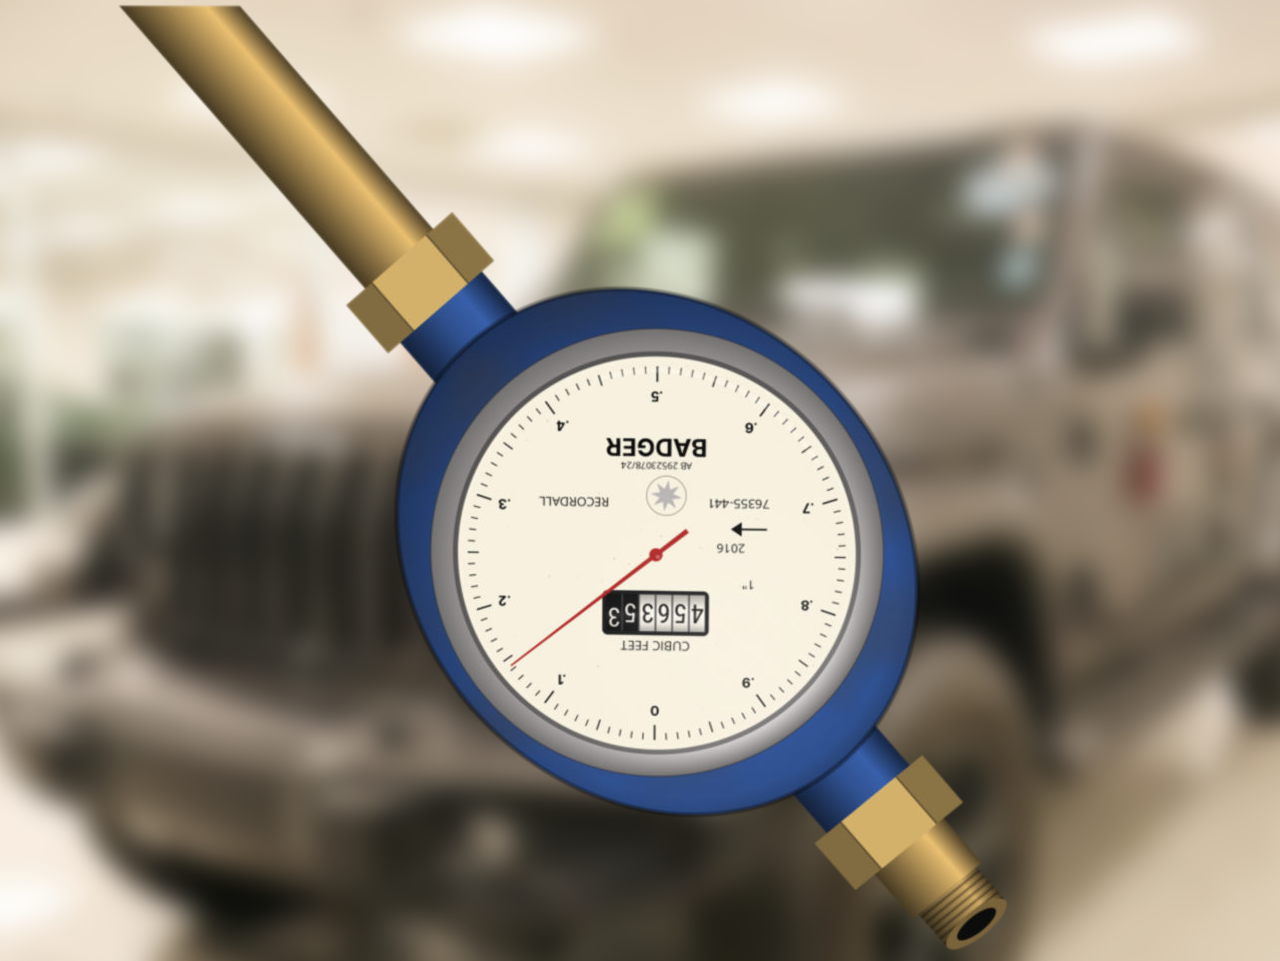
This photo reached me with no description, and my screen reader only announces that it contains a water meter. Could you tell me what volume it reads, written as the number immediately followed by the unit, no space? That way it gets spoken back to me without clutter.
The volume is 456353.14ft³
